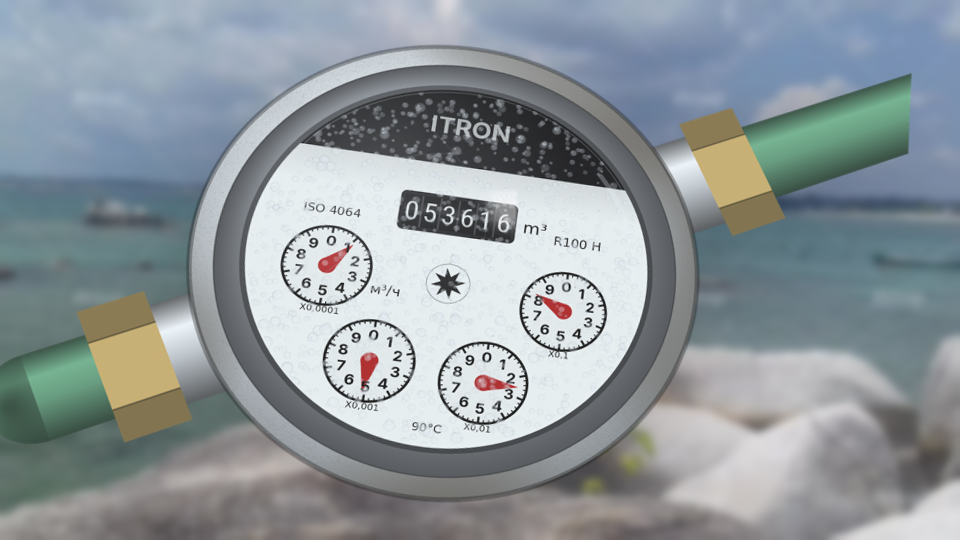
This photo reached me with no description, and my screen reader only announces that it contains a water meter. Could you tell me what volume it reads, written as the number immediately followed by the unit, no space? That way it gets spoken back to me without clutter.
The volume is 53616.8251m³
